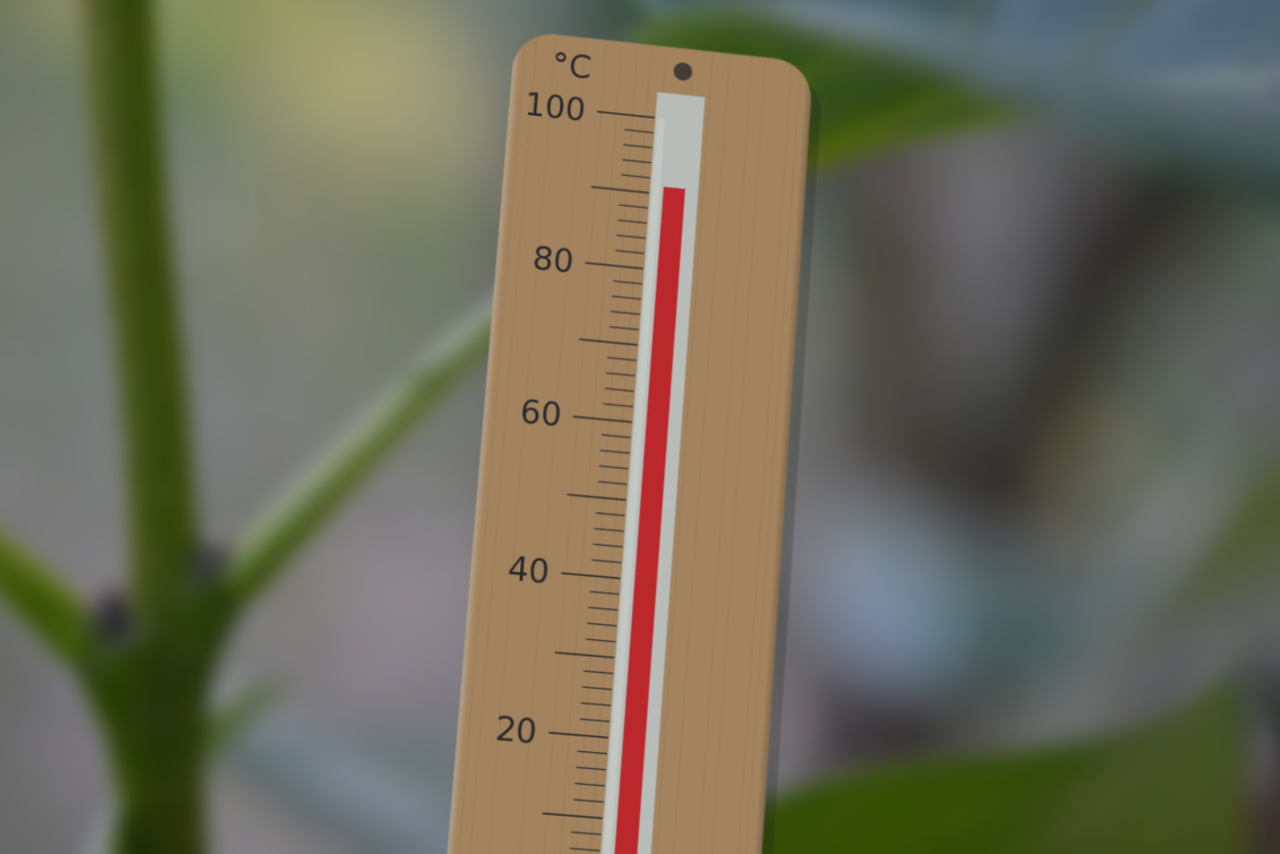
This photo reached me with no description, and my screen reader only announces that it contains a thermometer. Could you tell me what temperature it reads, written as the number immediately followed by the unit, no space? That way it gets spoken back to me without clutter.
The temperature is 91°C
